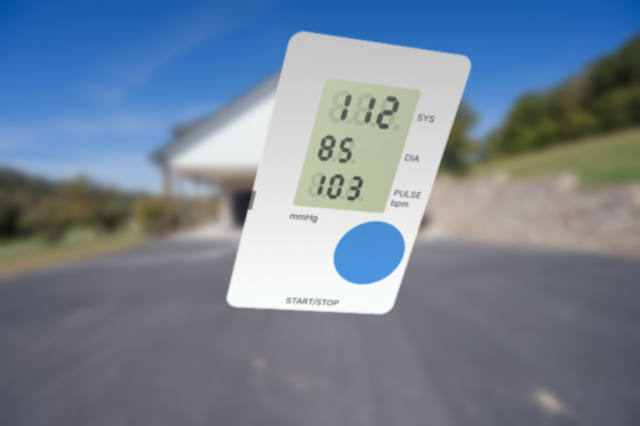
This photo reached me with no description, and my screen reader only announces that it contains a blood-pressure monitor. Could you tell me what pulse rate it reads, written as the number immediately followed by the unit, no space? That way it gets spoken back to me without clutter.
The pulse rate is 103bpm
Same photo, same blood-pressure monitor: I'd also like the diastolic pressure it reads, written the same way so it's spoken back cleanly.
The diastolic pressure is 85mmHg
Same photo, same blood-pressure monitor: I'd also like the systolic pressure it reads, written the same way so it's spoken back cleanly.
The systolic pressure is 112mmHg
